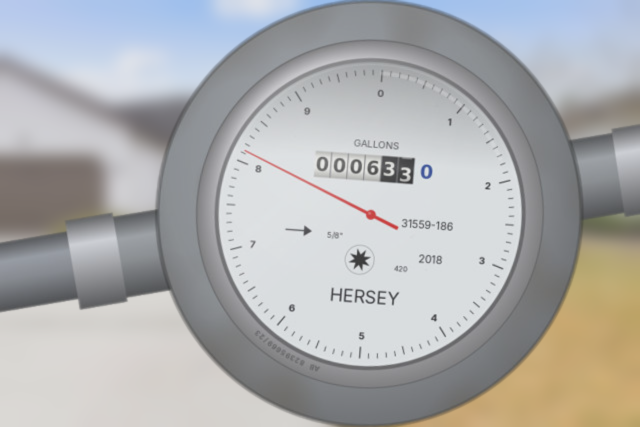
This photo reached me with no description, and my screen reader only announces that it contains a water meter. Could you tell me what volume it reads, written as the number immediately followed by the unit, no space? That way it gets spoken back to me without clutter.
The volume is 6328.1gal
